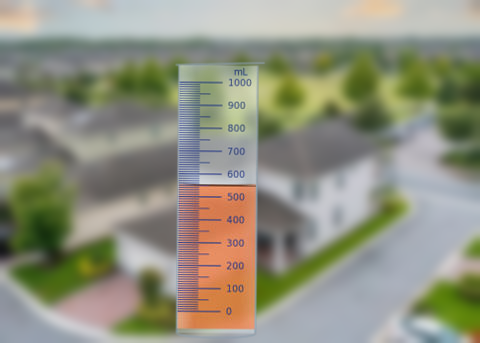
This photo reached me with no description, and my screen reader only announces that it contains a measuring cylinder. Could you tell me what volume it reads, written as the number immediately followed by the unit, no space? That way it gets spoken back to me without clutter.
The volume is 550mL
